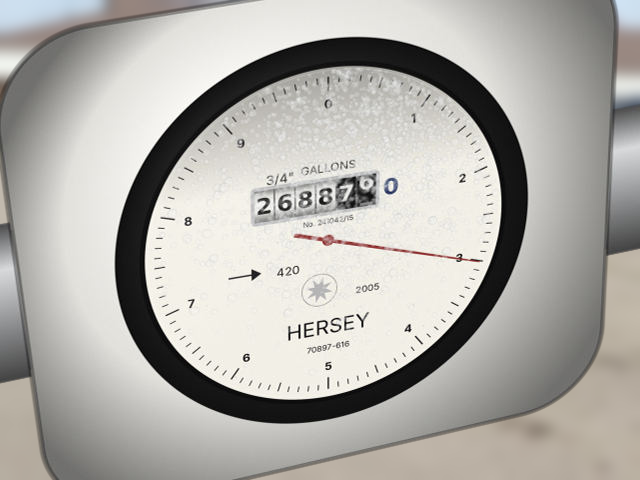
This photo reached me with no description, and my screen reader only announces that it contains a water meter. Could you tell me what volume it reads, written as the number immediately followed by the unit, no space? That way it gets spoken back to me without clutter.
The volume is 2688763.0gal
